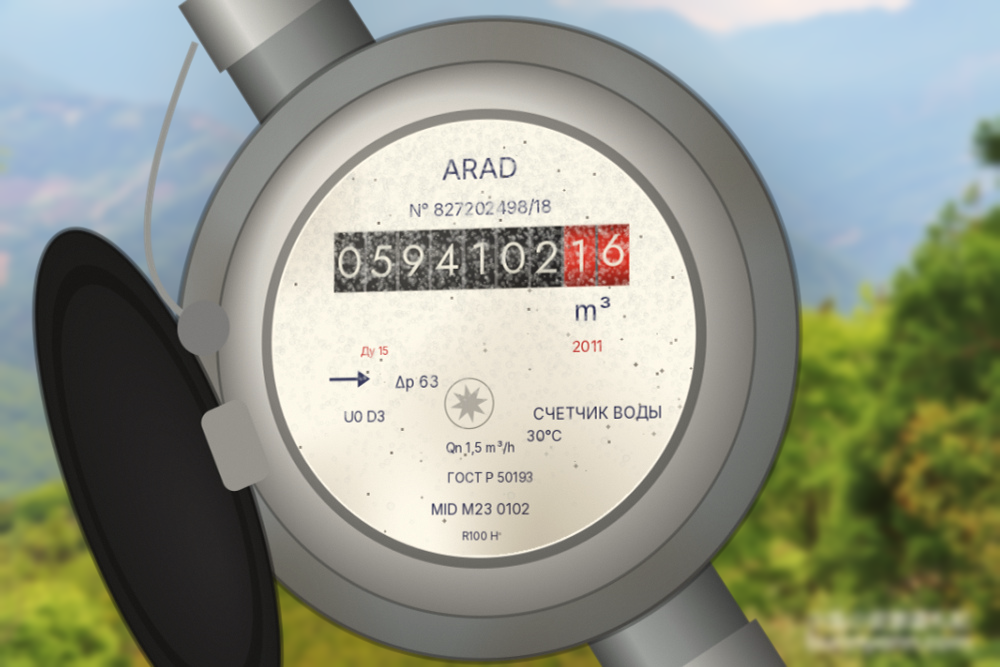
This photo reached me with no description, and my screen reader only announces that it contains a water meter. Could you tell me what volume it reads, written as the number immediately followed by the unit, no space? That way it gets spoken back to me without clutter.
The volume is 594102.16m³
